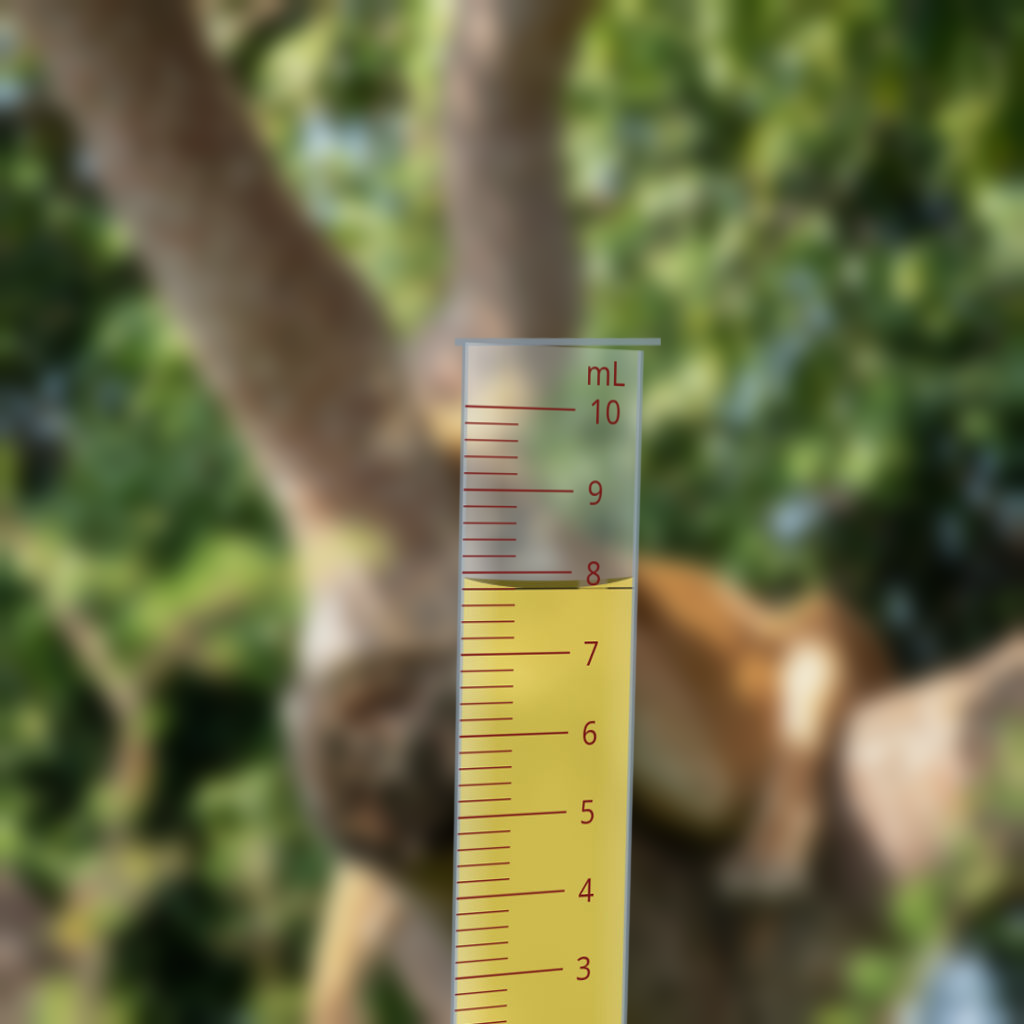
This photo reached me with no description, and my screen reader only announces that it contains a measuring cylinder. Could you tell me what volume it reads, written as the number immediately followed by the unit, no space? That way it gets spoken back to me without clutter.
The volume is 7.8mL
